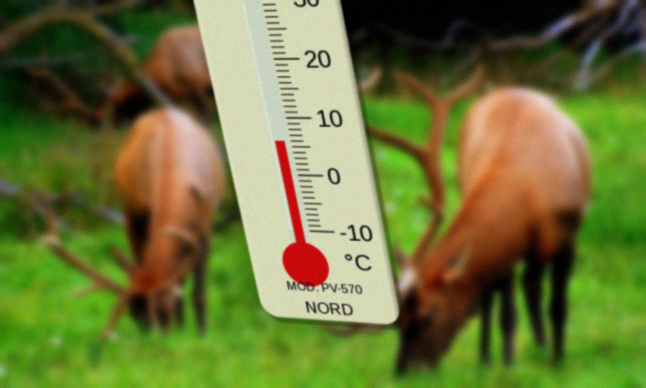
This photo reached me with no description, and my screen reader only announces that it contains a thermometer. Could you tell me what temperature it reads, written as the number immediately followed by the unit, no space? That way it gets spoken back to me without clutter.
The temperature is 6°C
